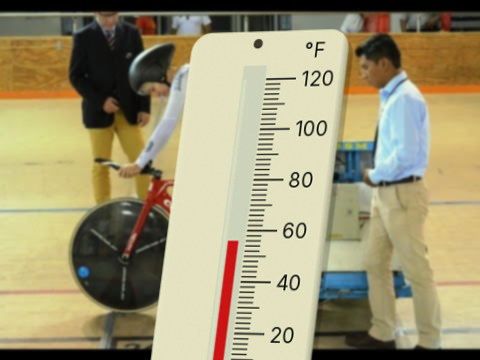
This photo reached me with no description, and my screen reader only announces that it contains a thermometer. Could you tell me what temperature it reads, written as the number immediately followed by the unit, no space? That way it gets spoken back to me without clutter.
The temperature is 56°F
